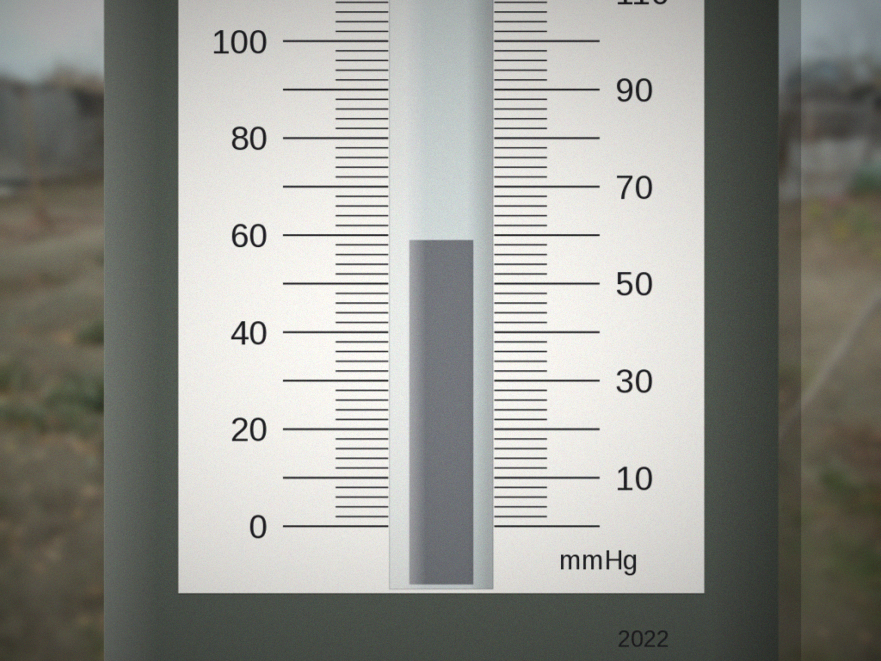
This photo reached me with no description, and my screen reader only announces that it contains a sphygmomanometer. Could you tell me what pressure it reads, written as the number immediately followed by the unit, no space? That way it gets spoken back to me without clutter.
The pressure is 59mmHg
